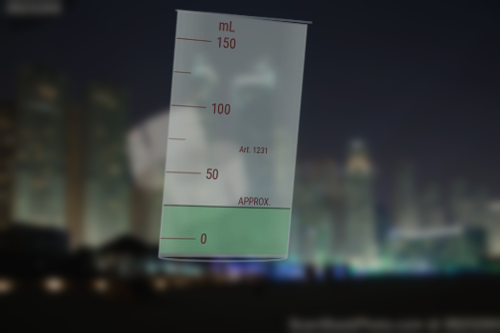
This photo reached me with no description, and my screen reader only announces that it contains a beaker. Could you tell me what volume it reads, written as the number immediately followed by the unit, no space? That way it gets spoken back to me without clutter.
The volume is 25mL
